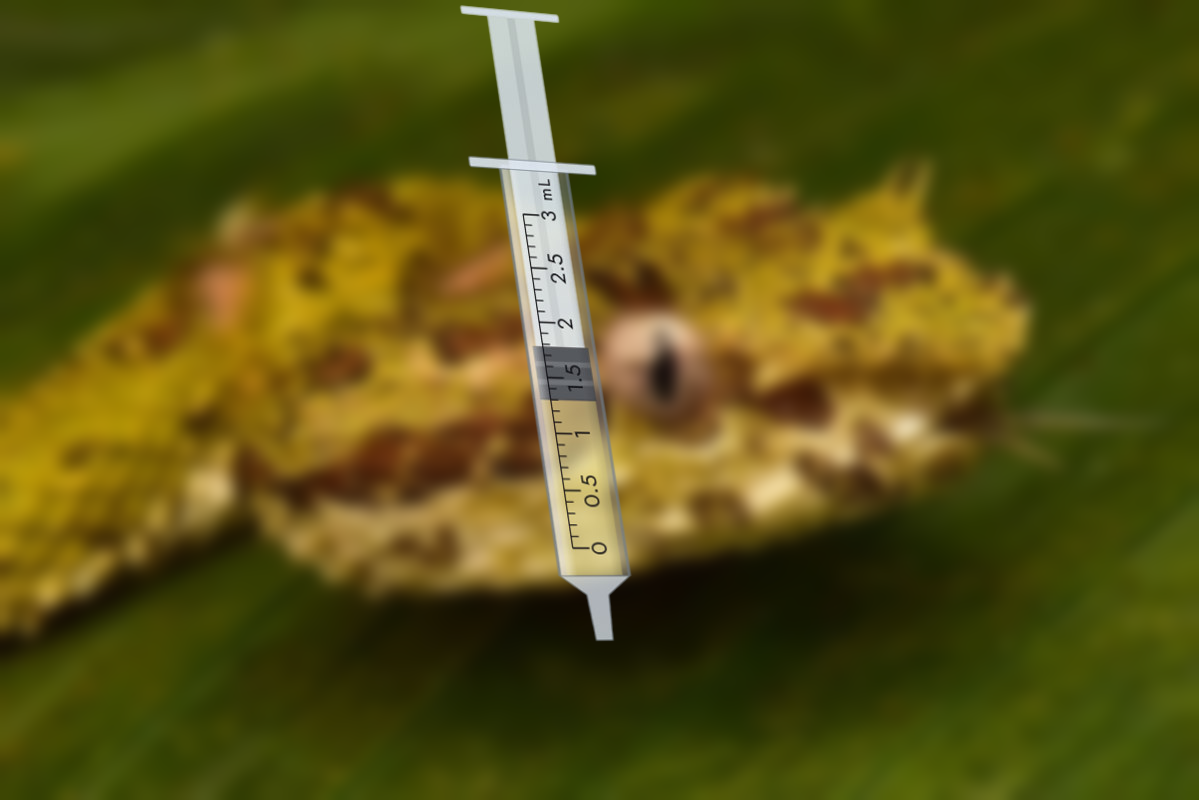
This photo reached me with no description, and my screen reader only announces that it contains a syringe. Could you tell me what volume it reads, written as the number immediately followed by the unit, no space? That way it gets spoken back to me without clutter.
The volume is 1.3mL
